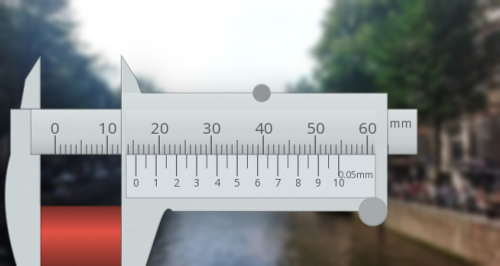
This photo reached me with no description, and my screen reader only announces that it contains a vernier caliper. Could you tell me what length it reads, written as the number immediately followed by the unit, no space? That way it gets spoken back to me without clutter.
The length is 15.5mm
